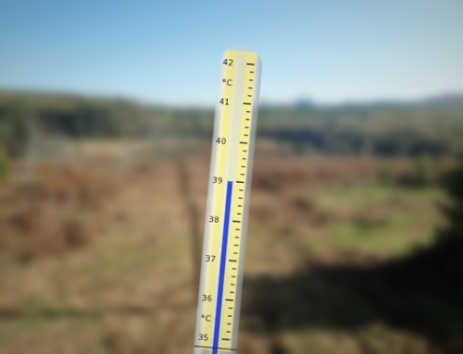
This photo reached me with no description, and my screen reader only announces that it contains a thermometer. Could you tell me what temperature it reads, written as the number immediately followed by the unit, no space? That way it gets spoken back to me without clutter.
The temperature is 39°C
